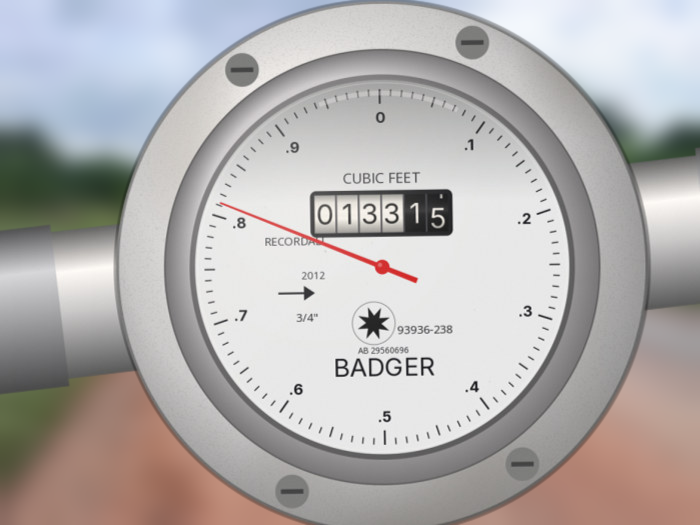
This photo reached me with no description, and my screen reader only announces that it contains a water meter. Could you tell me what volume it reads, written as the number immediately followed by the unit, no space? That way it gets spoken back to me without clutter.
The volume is 13314.81ft³
